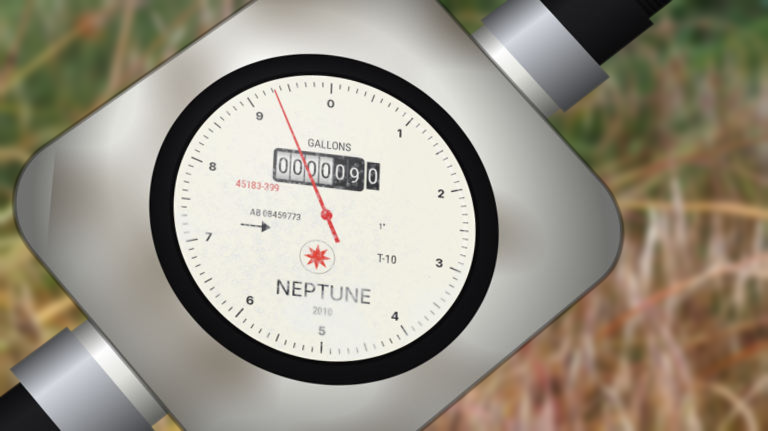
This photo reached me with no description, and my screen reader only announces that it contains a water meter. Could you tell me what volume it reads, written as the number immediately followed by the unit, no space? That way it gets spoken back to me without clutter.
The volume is 89.3gal
